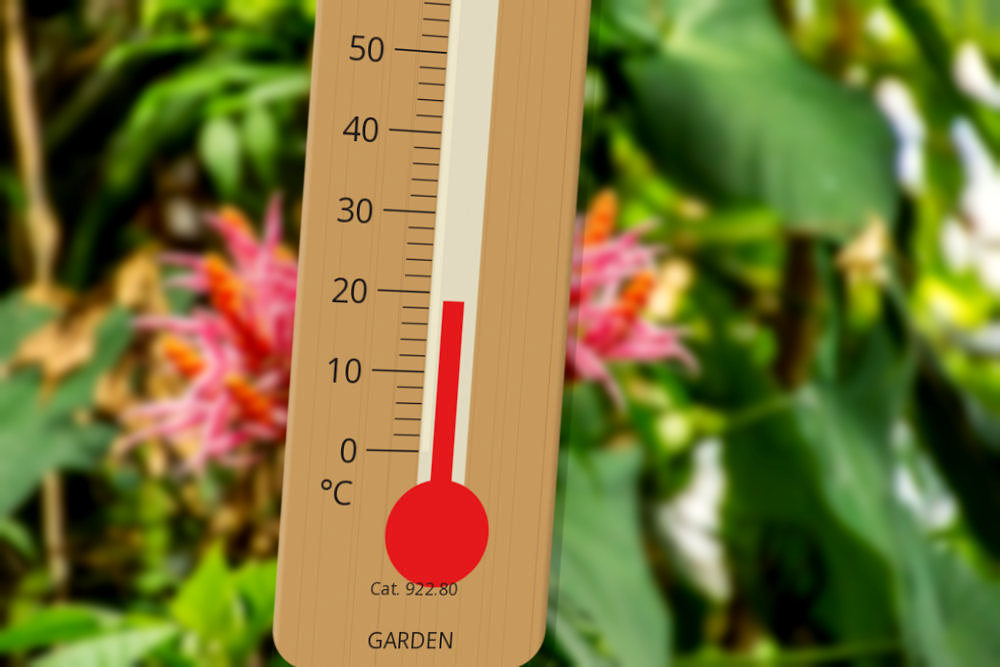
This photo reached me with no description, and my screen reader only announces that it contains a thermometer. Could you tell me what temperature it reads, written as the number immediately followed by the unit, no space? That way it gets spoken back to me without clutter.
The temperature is 19°C
